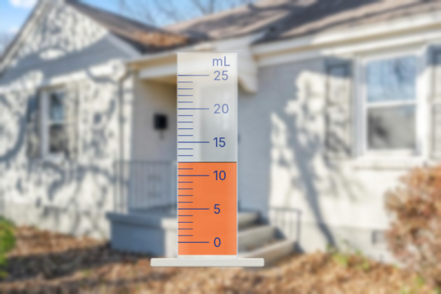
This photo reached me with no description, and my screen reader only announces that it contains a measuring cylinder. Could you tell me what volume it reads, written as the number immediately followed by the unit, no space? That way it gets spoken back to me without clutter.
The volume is 12mL
